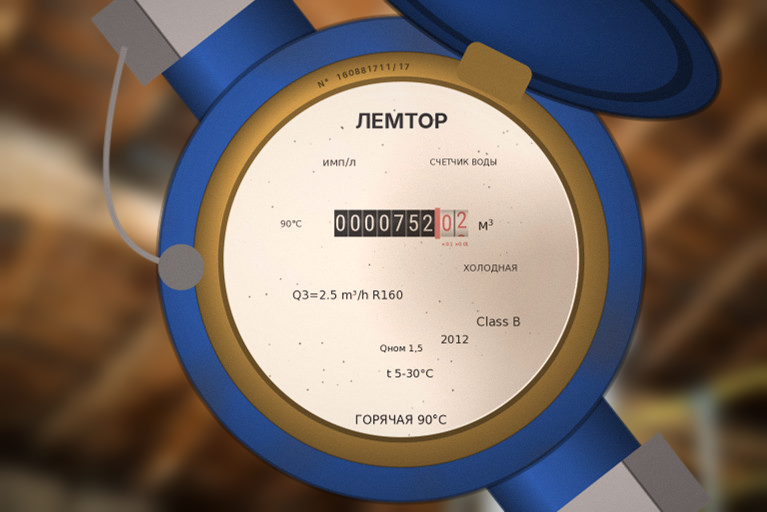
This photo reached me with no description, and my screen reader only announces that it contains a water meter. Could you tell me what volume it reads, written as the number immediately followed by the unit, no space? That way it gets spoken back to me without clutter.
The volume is 752.02m³
